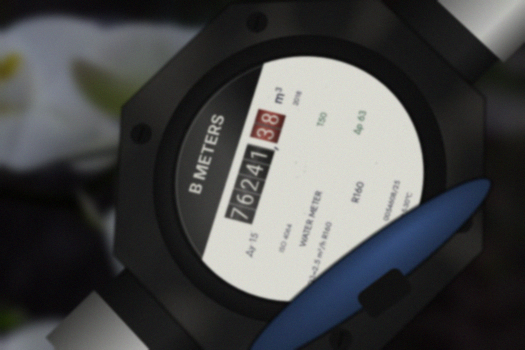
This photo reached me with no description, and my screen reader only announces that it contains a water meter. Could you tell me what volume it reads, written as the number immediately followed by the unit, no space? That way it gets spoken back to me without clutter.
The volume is 76241.38m³
